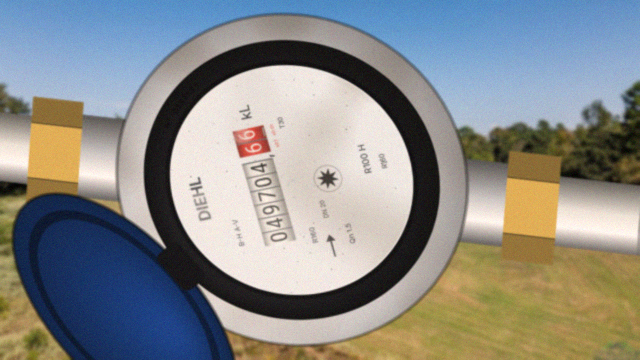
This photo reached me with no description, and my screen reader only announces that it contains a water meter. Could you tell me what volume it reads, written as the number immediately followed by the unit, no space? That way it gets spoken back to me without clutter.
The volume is 49704.66kL
